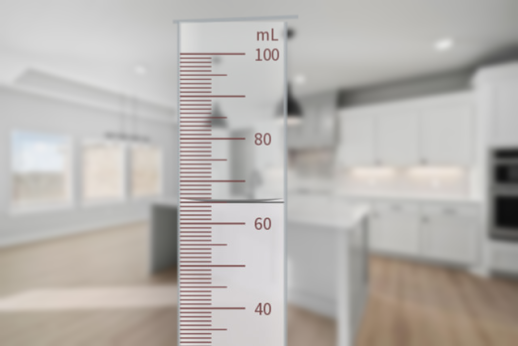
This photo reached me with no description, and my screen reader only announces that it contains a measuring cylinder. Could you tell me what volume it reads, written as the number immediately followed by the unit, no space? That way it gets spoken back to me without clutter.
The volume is 65mL
